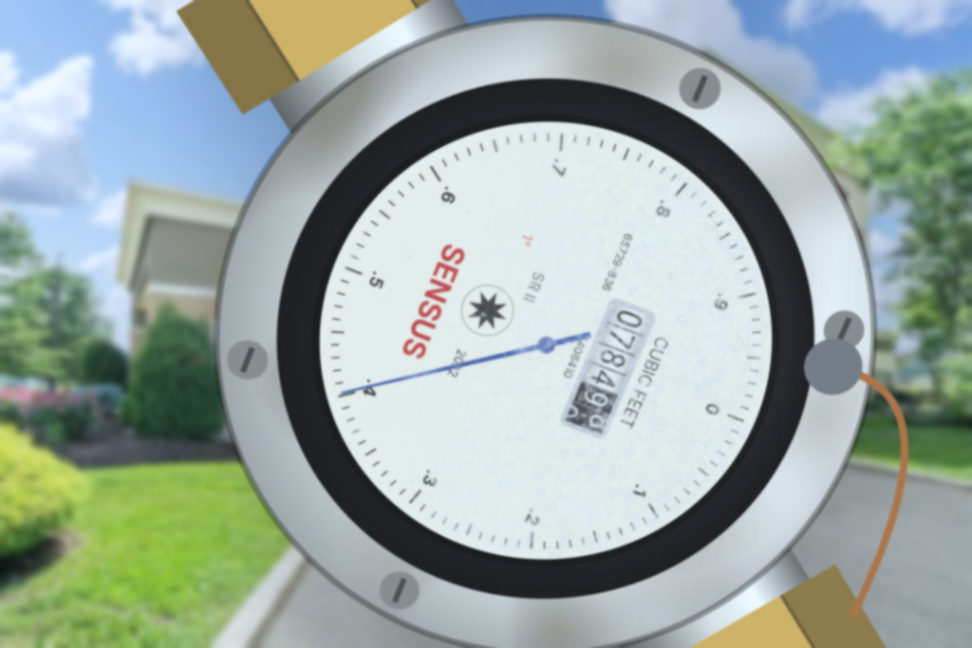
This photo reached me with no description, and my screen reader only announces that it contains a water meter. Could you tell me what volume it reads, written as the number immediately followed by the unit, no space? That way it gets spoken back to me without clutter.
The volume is 78498.40ft³
